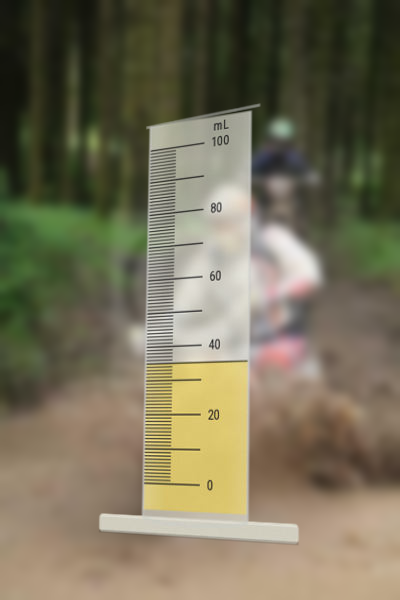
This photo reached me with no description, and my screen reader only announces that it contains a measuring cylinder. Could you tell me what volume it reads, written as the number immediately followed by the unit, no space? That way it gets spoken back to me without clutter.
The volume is 35mL
